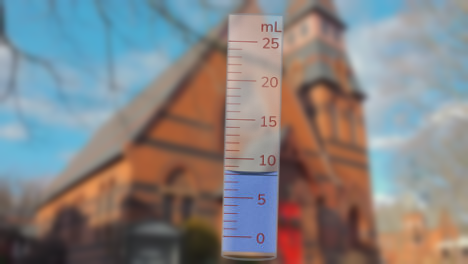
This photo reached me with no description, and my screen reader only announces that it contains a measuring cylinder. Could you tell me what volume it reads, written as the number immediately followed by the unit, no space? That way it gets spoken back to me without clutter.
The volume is 8mL
